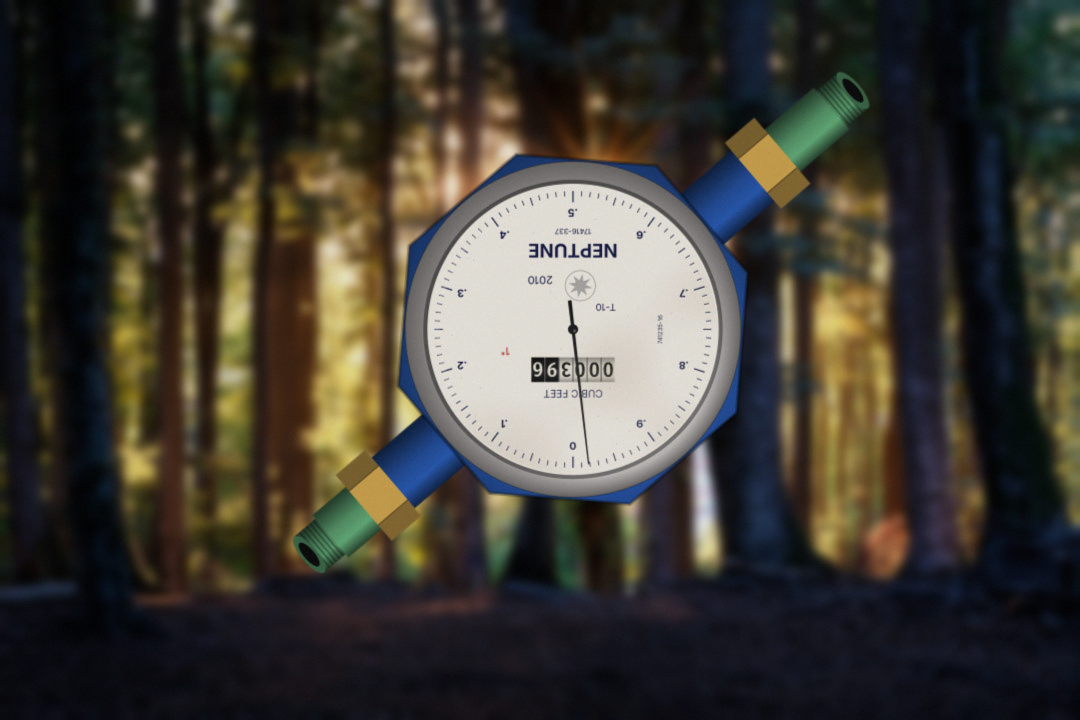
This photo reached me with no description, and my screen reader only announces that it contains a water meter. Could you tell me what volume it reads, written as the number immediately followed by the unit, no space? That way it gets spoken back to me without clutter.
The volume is 395.98ft³
